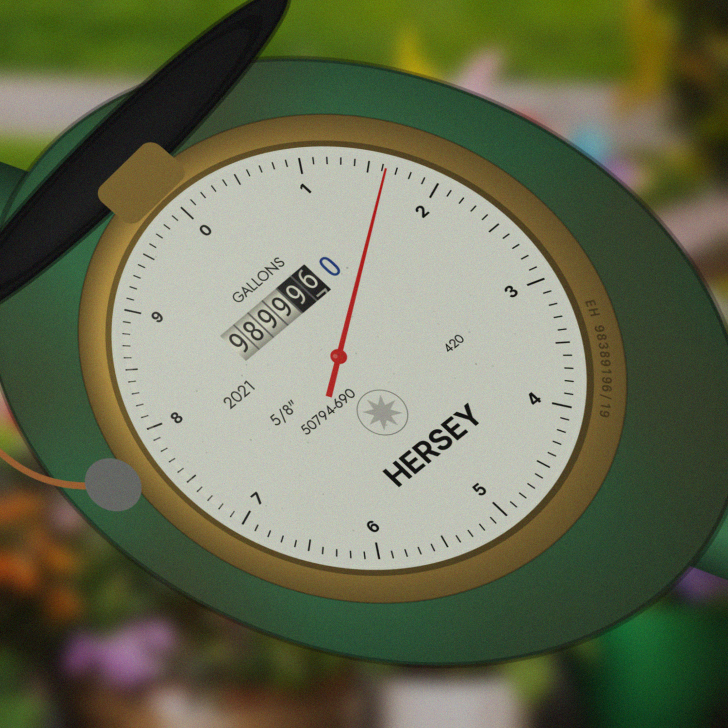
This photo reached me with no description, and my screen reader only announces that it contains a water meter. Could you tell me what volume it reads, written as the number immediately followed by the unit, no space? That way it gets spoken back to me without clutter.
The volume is 9899961.6gal
